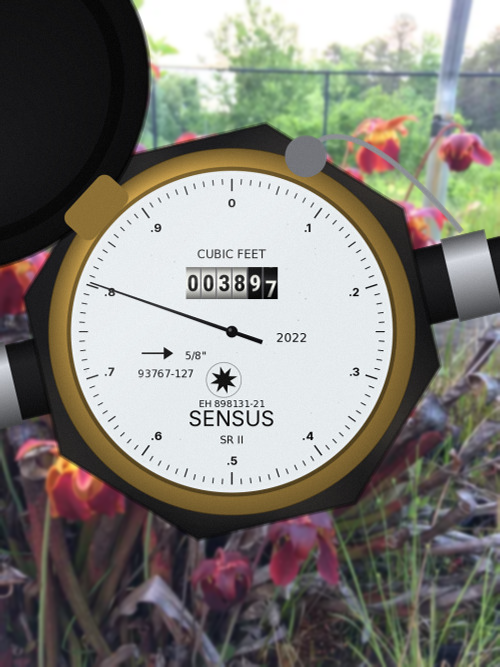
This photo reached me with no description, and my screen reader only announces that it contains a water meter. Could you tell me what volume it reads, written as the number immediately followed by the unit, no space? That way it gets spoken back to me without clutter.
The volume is 3896.80ft³
